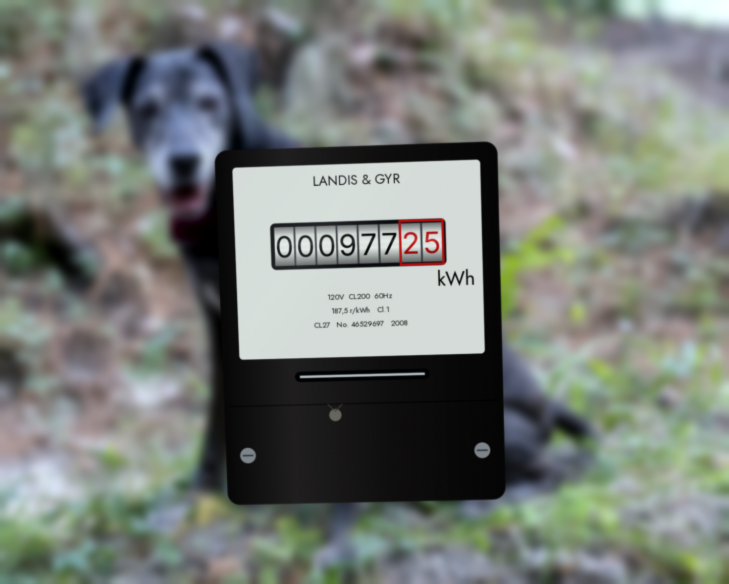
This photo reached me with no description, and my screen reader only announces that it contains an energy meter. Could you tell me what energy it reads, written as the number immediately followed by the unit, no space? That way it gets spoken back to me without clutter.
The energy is 977.25kWh
